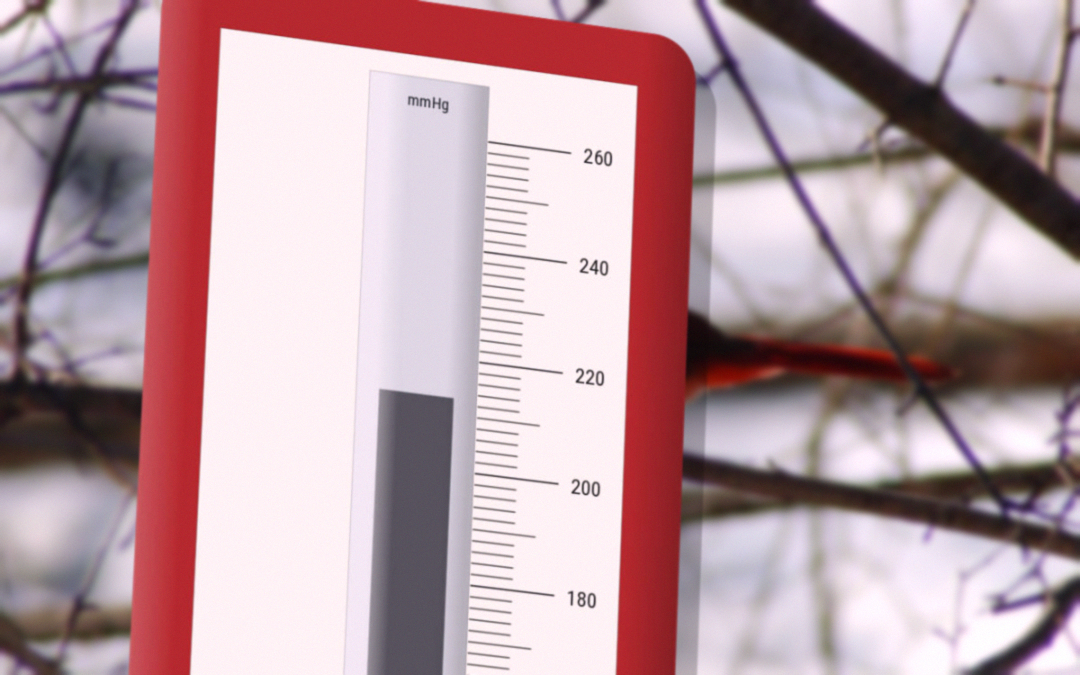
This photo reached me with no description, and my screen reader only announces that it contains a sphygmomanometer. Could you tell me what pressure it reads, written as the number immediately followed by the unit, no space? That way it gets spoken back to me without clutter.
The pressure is 213mmHg
